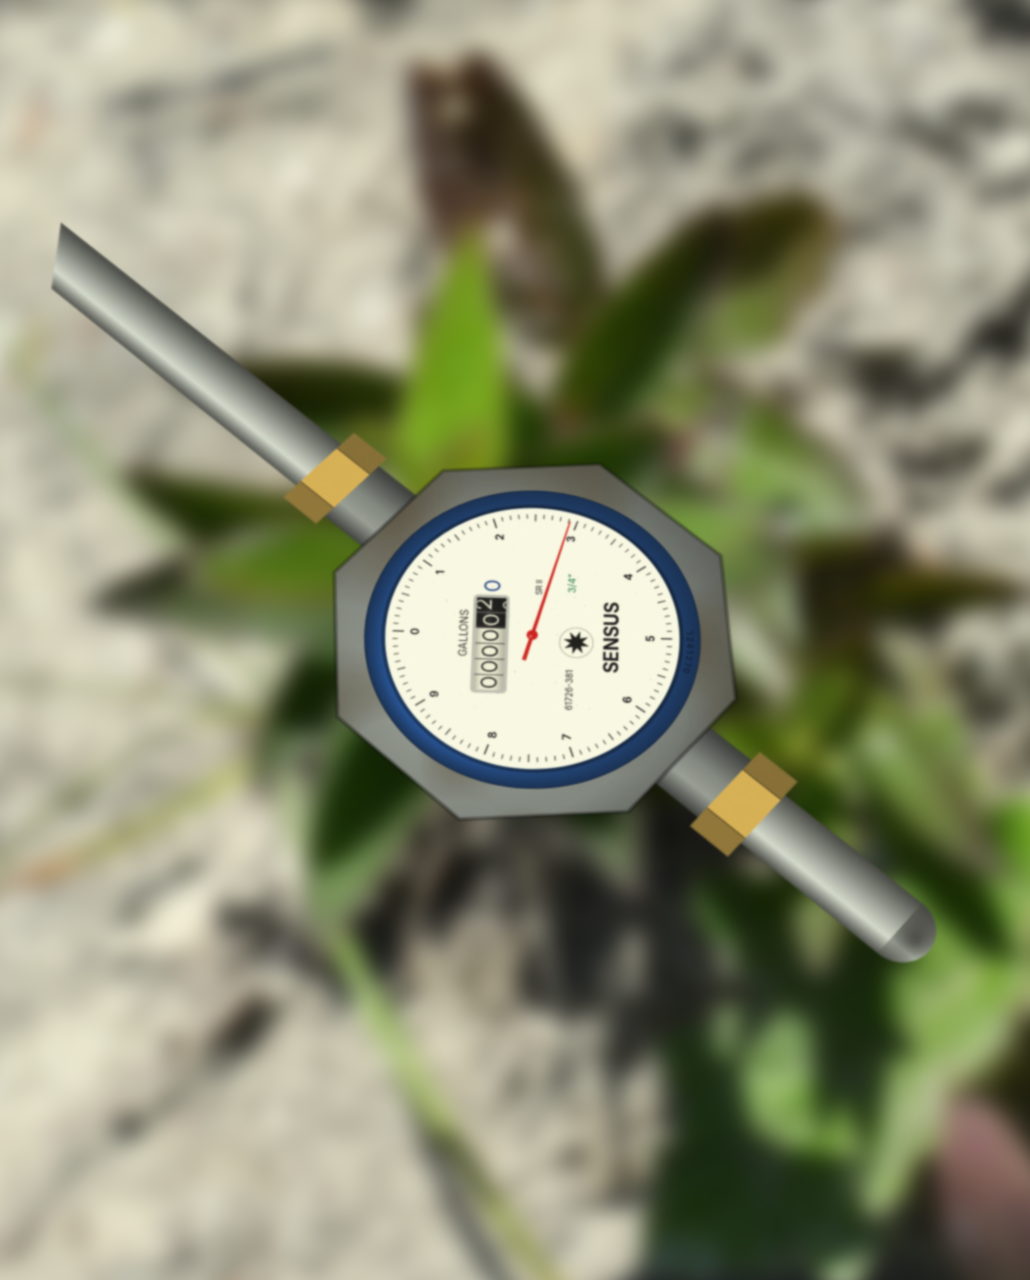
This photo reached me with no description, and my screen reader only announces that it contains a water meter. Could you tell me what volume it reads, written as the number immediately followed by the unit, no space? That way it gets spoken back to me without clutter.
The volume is 22.9gal
